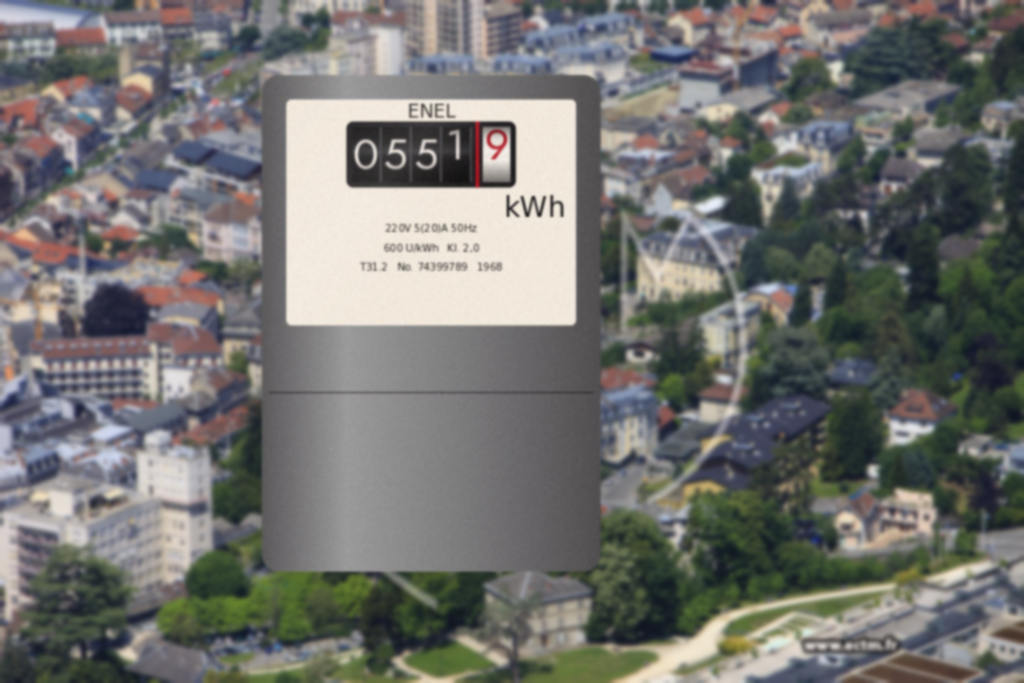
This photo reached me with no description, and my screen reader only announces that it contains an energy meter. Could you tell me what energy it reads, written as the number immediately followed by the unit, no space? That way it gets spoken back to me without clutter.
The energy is 551.9kWh
